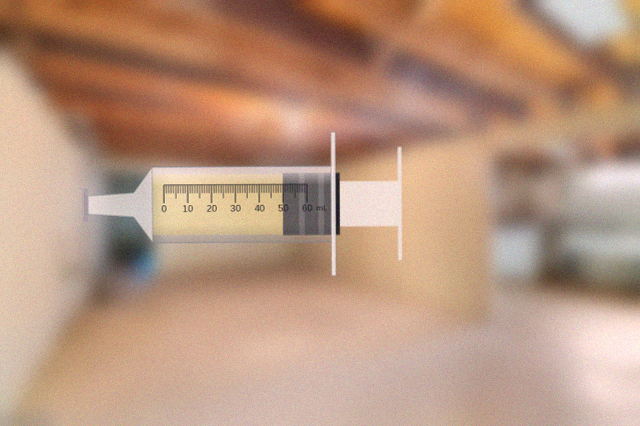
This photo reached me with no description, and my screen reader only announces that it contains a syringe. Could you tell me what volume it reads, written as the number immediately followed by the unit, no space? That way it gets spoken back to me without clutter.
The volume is 50mL
